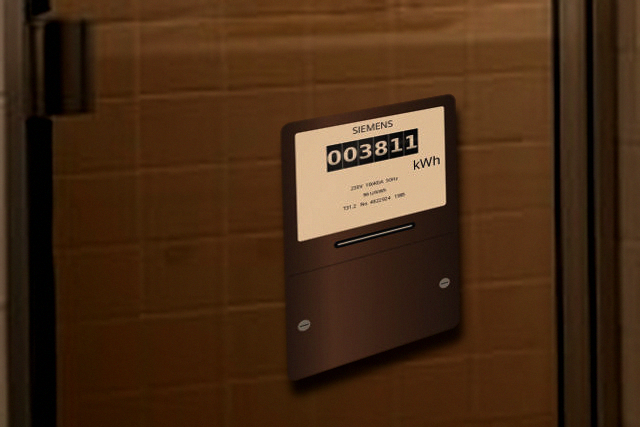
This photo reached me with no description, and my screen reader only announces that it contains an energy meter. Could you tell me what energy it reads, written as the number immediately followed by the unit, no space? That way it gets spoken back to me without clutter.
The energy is 3811kWh
